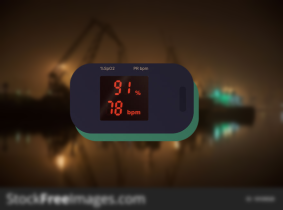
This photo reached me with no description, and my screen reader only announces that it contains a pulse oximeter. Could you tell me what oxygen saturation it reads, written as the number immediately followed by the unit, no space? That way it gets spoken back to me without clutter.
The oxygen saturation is 91%
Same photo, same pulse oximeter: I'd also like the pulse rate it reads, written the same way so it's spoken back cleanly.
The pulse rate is 78bpm
